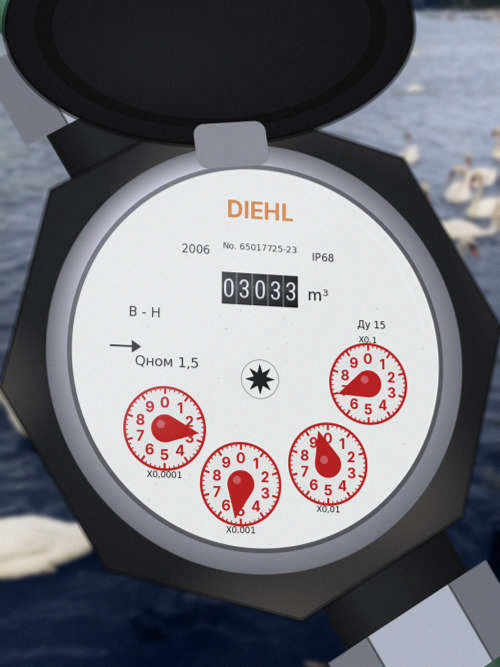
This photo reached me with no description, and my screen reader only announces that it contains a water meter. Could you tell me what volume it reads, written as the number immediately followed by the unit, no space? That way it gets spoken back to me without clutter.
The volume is 3033.6952m³
